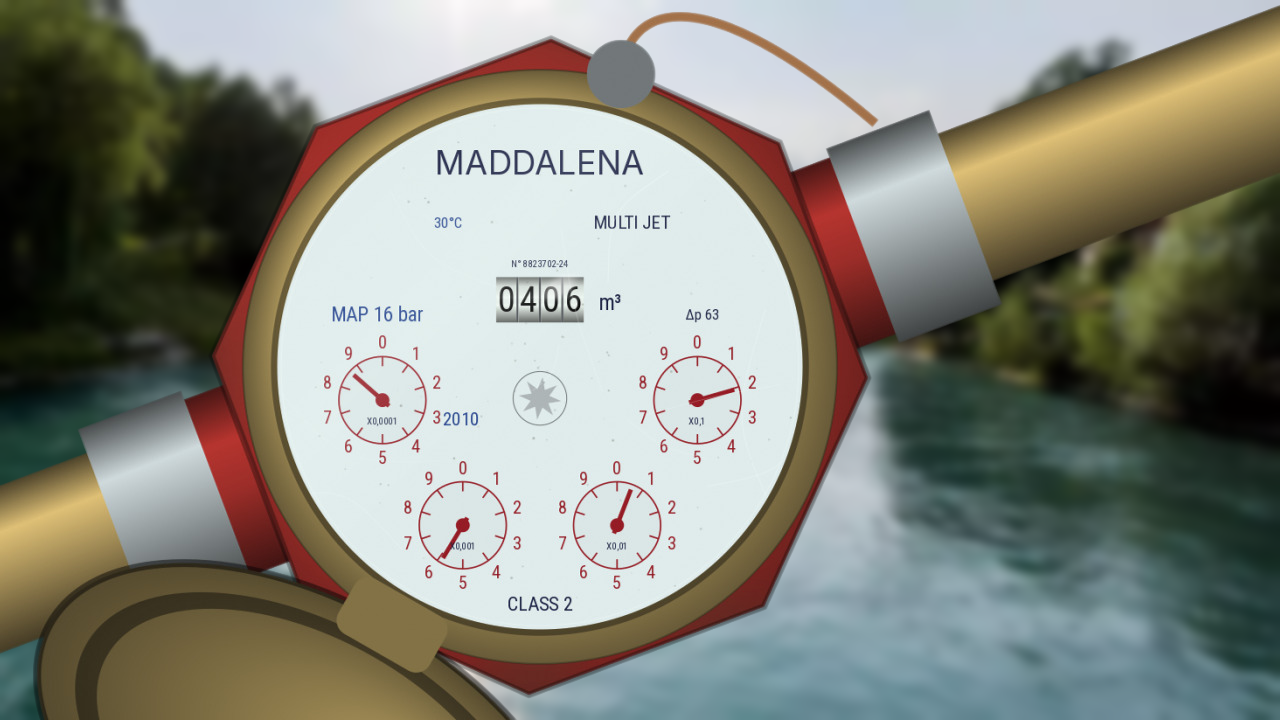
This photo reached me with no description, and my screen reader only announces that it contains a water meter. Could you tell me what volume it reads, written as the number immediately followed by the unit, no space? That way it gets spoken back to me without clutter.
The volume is 406.2058m³
